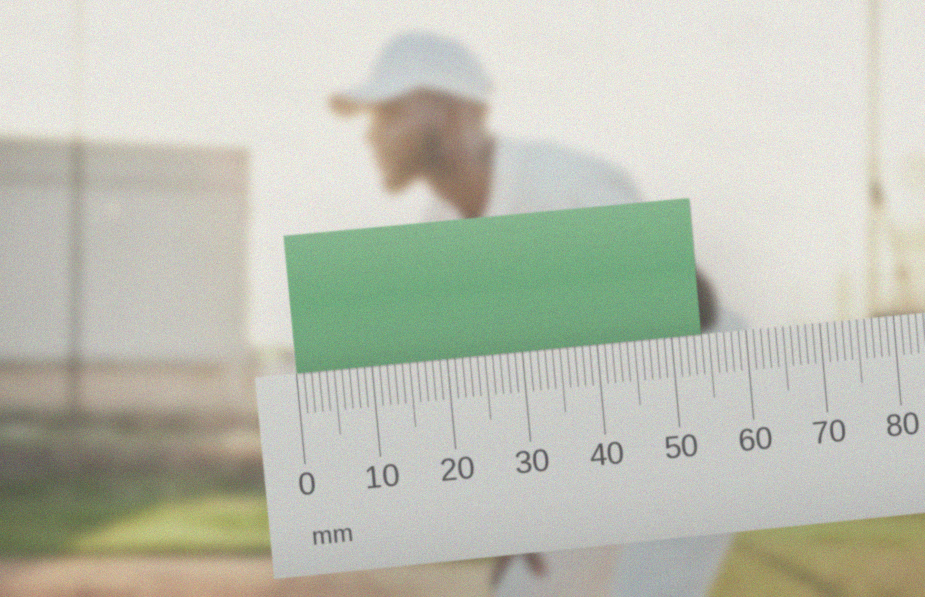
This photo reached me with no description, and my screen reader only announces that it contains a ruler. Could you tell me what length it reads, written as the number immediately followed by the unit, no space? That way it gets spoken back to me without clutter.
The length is 54mm
